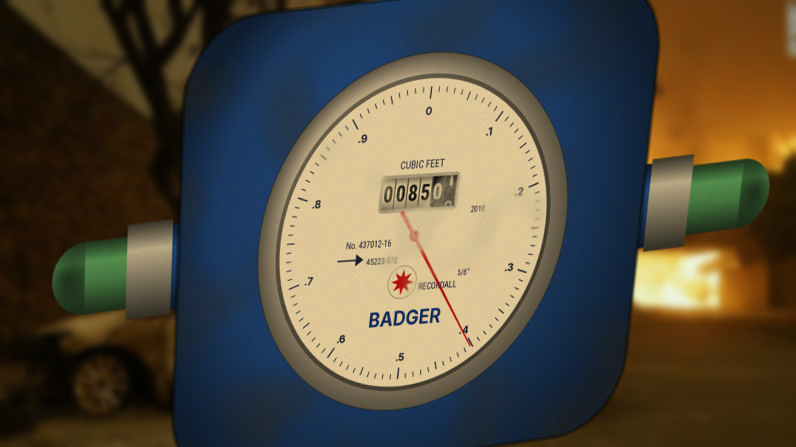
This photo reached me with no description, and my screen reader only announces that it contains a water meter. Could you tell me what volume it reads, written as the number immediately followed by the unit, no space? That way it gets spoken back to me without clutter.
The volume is 8501.40ft³
